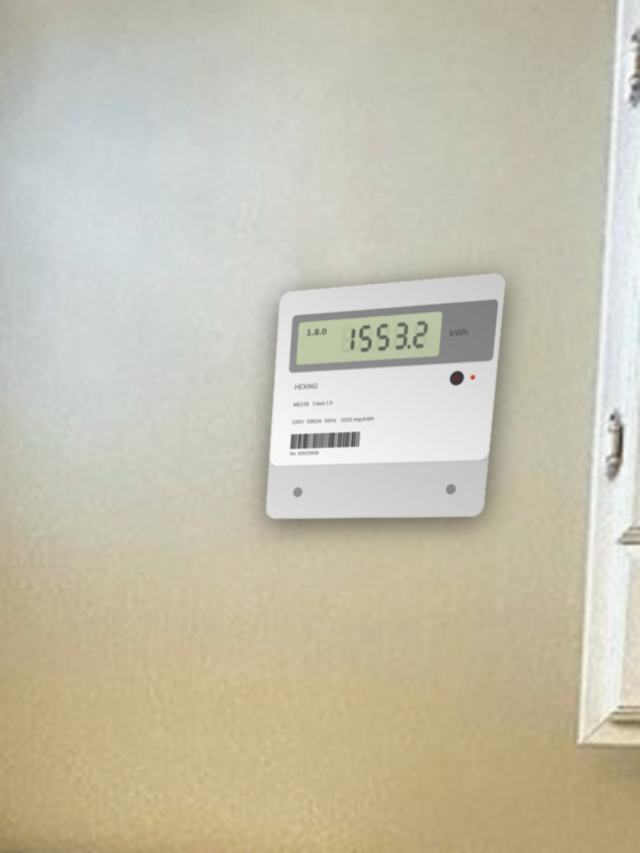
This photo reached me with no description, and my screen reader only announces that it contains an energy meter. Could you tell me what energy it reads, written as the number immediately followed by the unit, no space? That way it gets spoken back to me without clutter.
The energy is 1553.2kWh
